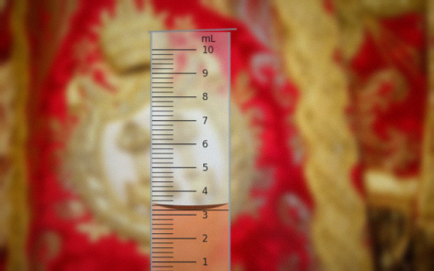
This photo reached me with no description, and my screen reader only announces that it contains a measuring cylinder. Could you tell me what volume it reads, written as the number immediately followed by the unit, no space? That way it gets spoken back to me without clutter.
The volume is 3.2mL
